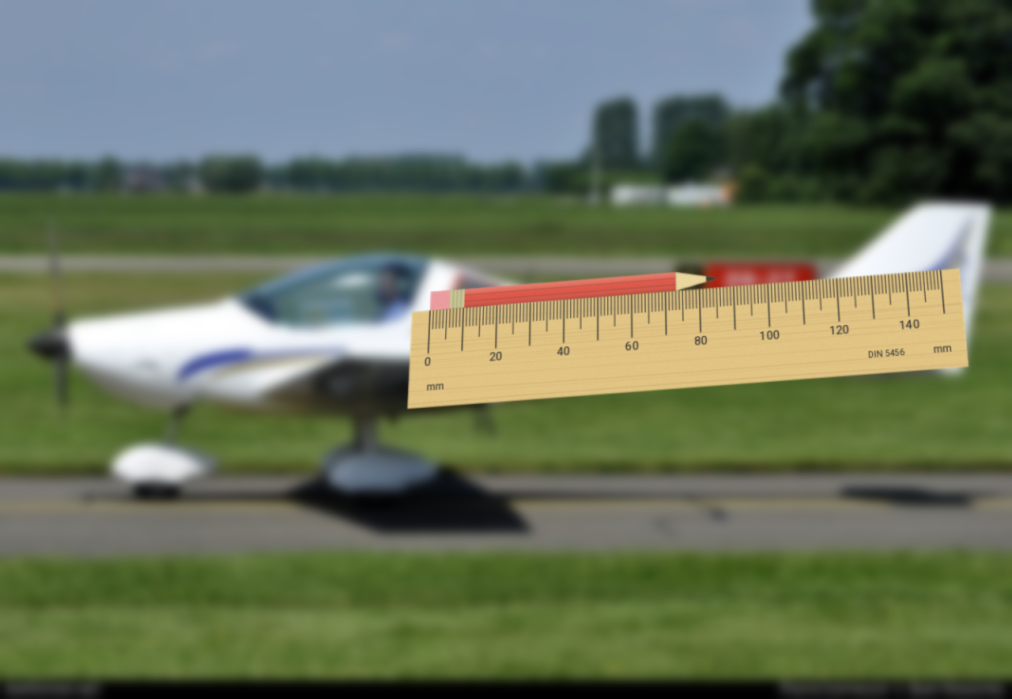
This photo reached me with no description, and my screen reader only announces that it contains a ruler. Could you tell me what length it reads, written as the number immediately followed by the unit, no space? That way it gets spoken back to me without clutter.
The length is 85mm
